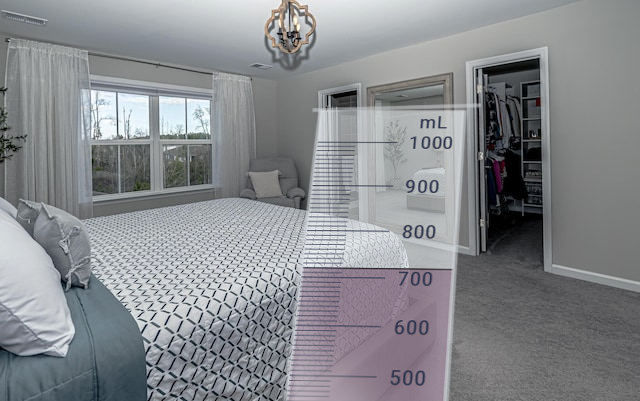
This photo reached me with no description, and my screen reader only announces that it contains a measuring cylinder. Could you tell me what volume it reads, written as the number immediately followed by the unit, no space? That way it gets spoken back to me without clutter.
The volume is 720mL
